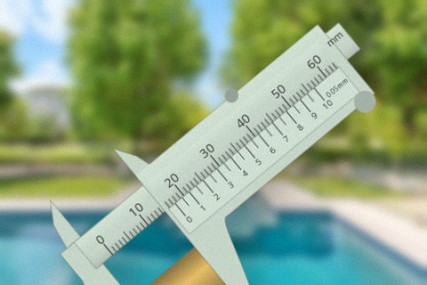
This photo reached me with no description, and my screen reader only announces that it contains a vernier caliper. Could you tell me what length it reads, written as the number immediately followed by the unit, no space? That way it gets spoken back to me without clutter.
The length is 17.5mm
